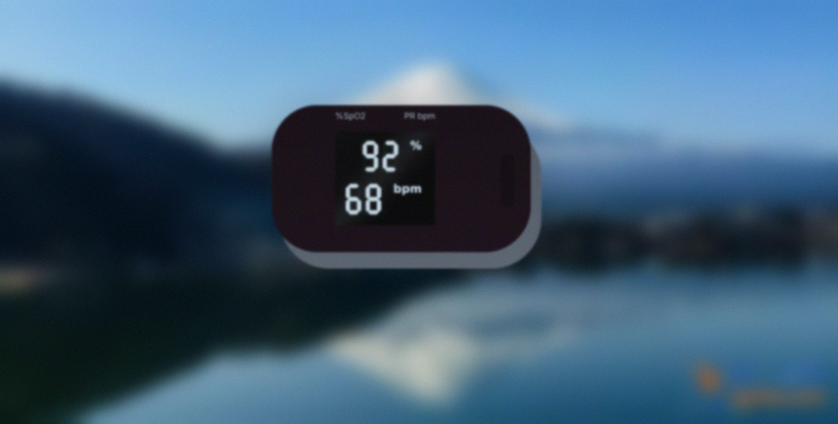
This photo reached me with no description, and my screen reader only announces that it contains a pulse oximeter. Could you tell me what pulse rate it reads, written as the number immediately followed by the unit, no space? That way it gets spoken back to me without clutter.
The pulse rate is 68bpm
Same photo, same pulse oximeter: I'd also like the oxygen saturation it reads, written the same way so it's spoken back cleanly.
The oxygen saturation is 92%
